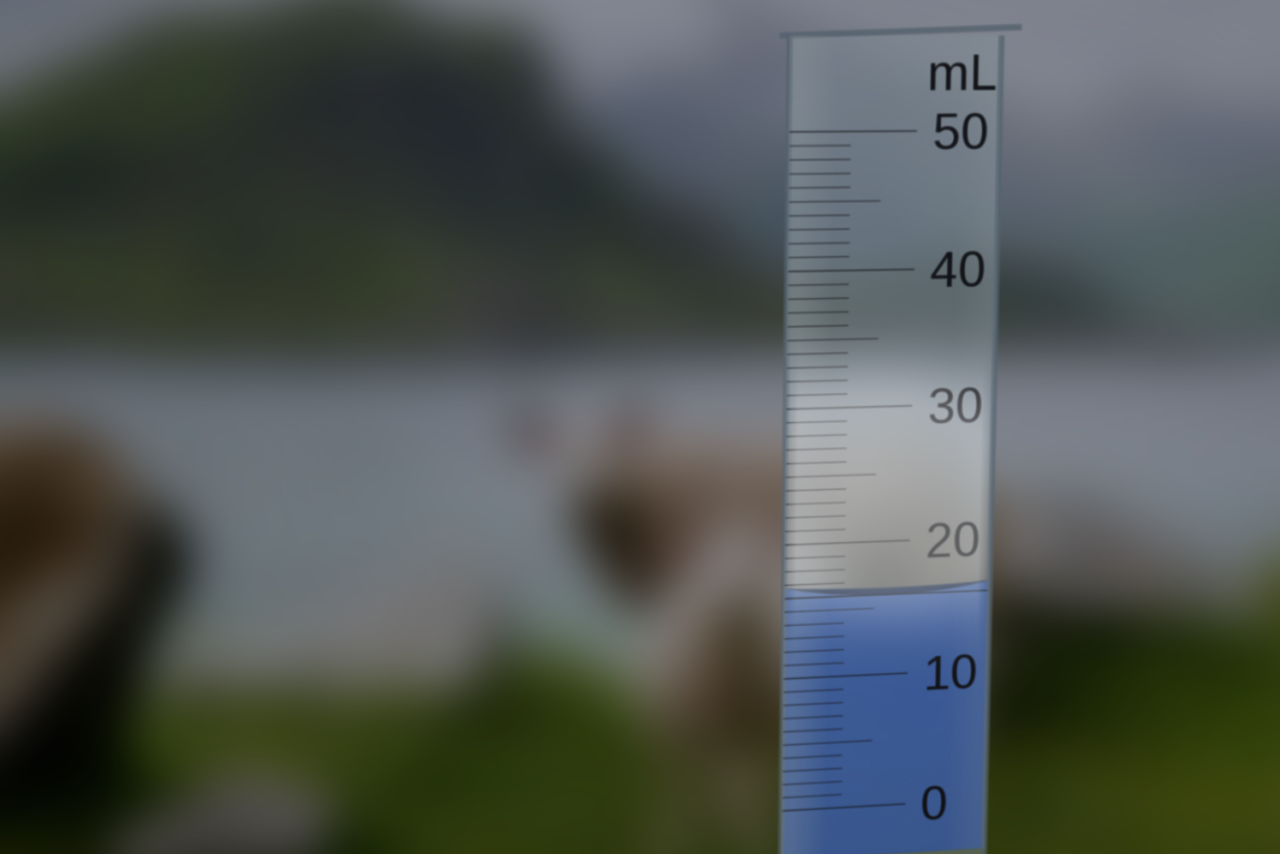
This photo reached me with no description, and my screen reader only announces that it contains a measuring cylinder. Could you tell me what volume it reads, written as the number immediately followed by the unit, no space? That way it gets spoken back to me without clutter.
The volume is 16mL
